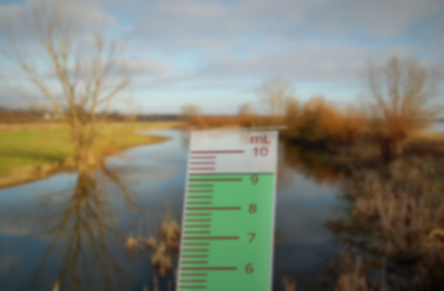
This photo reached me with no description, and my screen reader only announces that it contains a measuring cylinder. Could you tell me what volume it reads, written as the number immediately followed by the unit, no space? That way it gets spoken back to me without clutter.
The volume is 9.2mL
